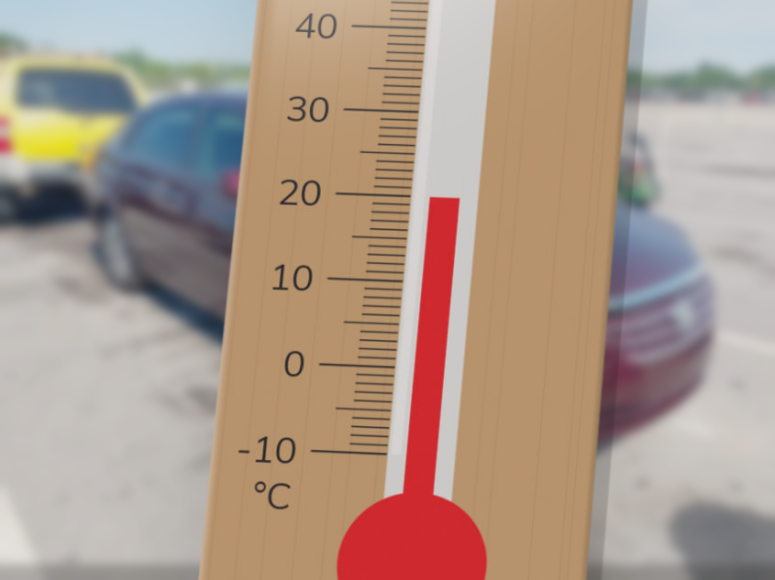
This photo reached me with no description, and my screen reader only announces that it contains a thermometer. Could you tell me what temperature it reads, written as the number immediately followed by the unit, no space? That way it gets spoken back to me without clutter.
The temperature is 20°C
